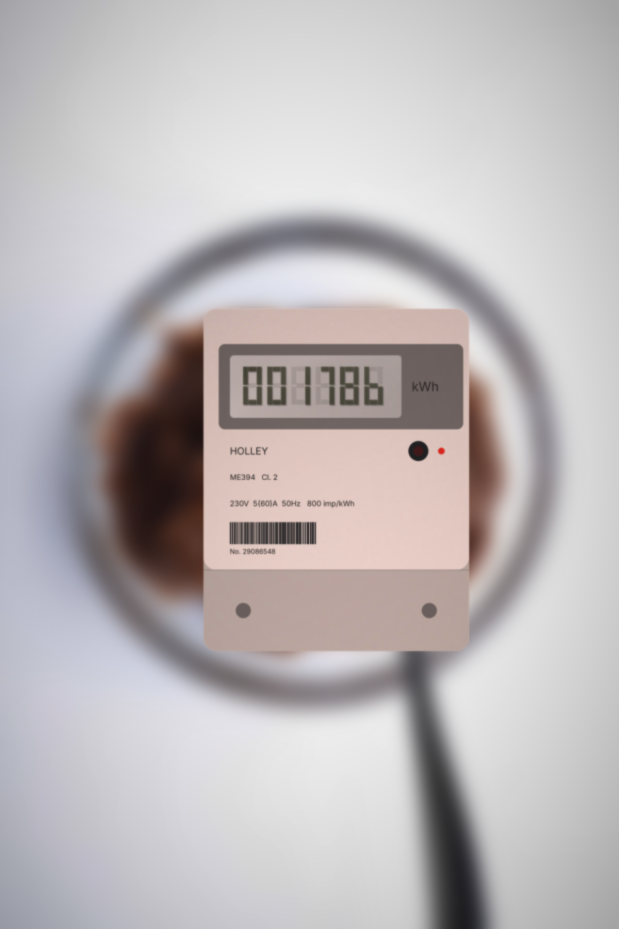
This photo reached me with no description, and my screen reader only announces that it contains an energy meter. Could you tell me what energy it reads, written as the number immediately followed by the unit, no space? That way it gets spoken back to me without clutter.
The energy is 1786kWh
